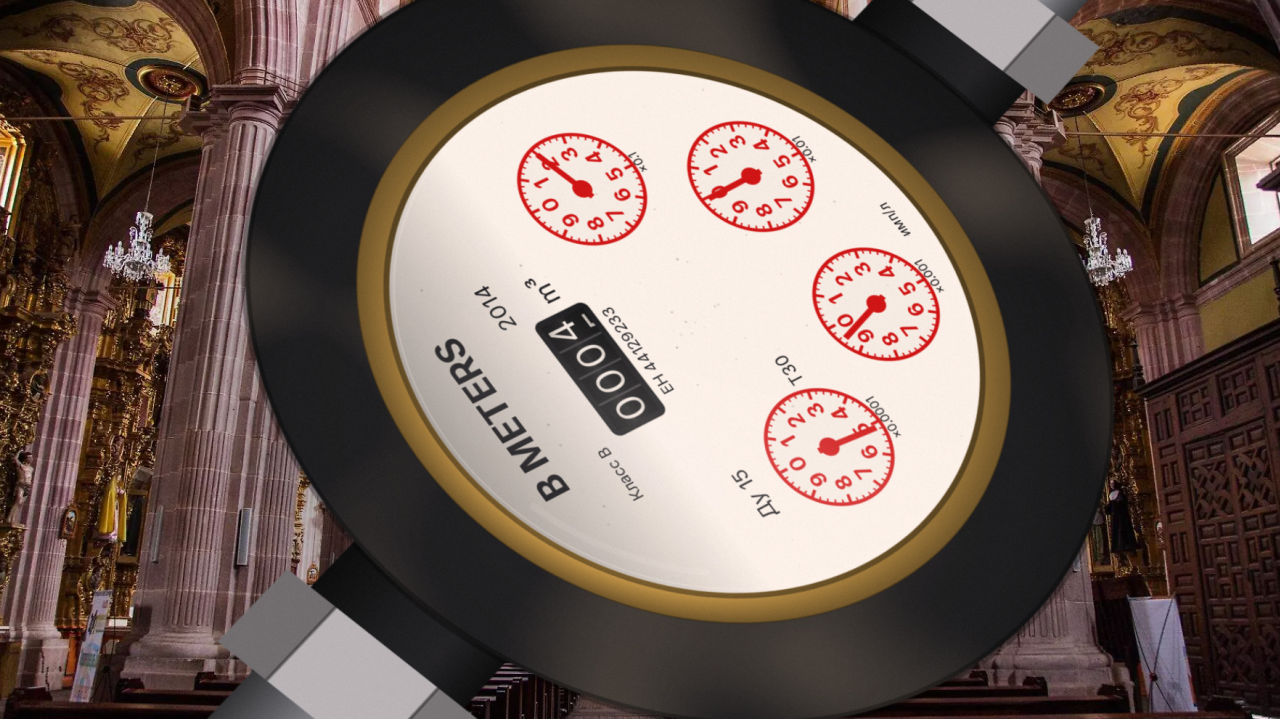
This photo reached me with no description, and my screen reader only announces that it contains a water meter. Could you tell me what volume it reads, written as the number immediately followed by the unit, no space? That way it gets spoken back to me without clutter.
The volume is 4.1995m³
